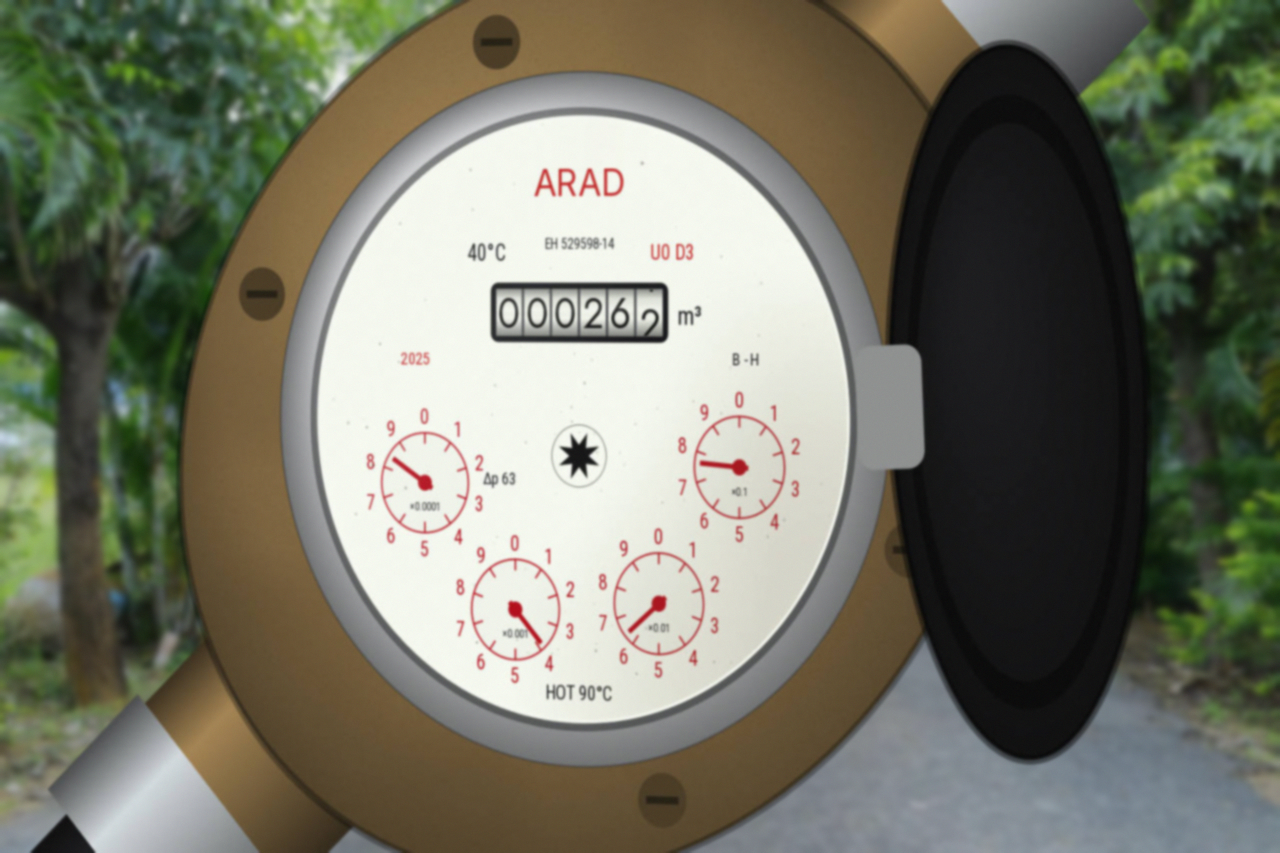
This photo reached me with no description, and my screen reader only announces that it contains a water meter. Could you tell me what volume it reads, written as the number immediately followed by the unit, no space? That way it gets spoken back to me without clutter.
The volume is 261.7638m³
